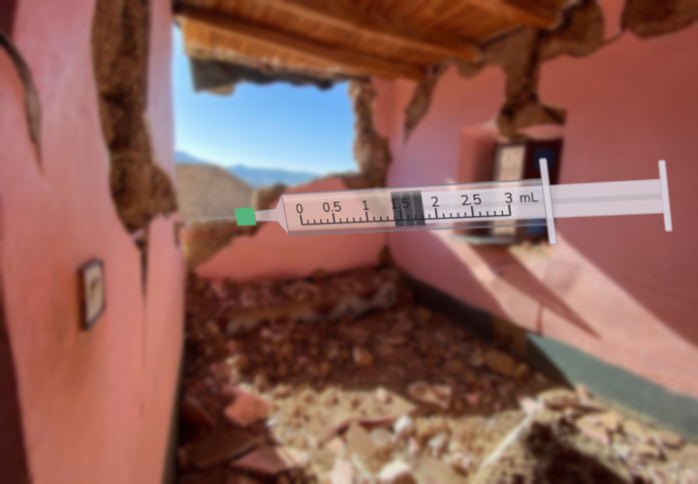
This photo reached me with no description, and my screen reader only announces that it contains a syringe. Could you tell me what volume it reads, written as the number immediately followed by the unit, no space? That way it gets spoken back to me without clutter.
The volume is 1.4mL
